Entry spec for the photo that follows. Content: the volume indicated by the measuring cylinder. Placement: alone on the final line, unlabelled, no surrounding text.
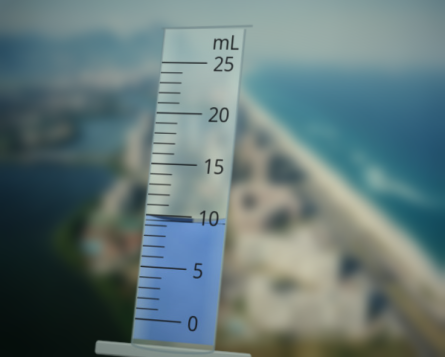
9.5 mL
